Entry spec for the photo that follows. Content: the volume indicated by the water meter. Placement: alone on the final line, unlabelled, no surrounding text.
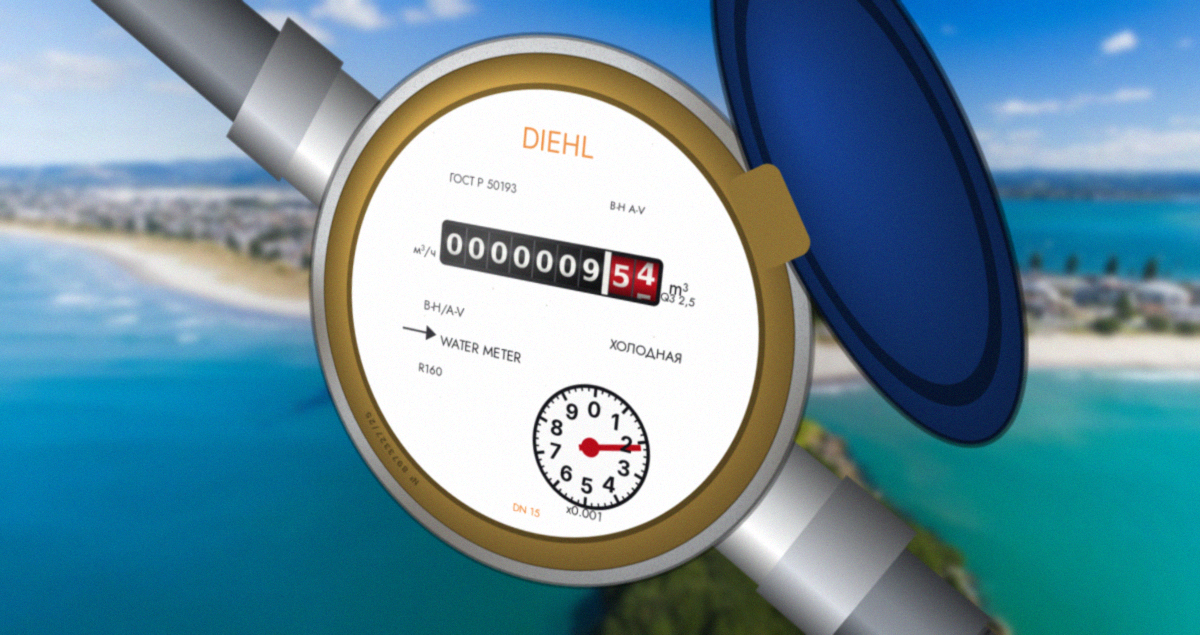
9.542 m³
